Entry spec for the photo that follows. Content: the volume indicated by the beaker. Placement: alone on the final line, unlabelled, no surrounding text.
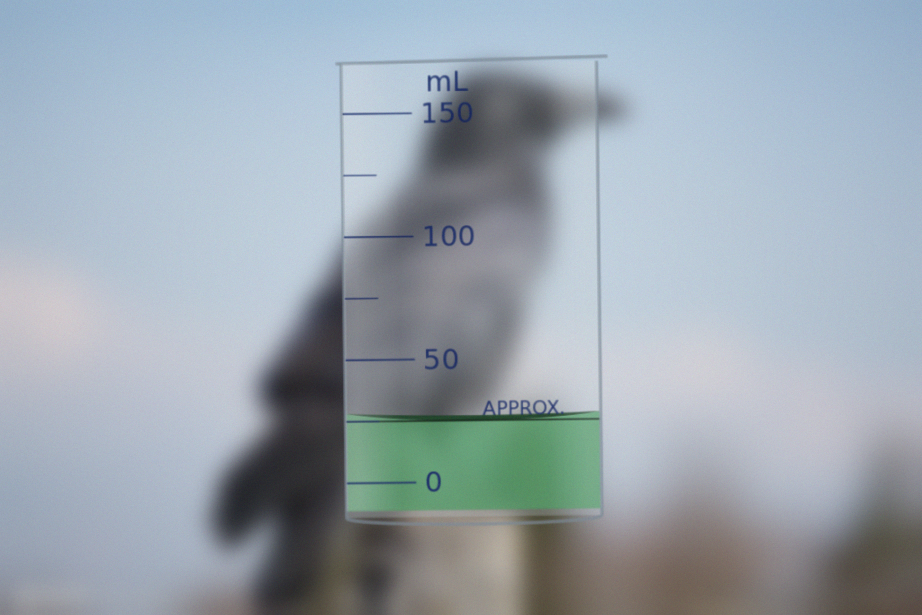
25 mL
